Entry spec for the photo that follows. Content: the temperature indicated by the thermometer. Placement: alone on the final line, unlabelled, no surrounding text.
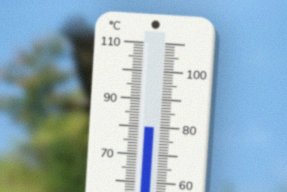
80 °C
